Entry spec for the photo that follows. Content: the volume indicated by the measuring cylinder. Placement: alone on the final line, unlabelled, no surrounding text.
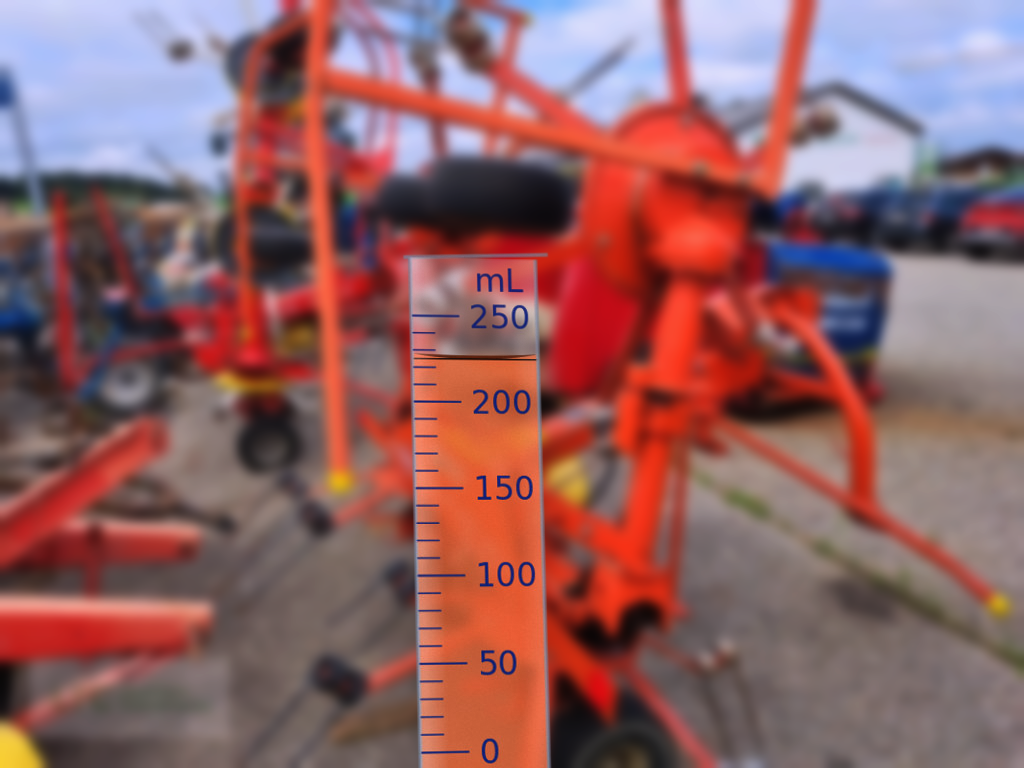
225 mL
